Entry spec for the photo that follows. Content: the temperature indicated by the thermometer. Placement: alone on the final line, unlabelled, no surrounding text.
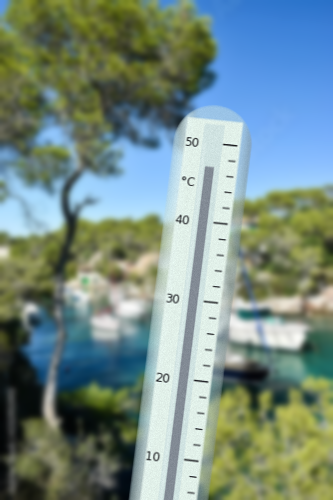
47 °C
